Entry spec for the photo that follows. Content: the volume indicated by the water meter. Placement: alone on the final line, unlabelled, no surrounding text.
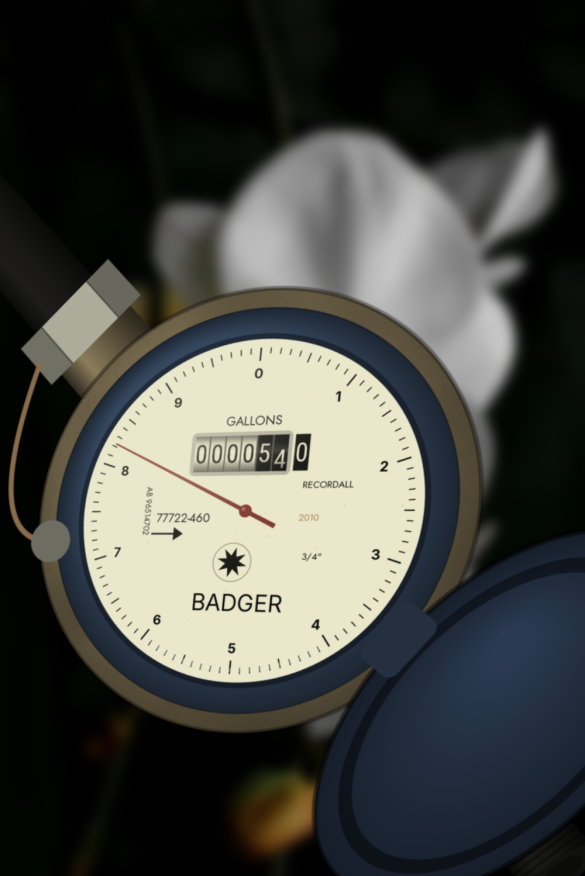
538.2 gal
